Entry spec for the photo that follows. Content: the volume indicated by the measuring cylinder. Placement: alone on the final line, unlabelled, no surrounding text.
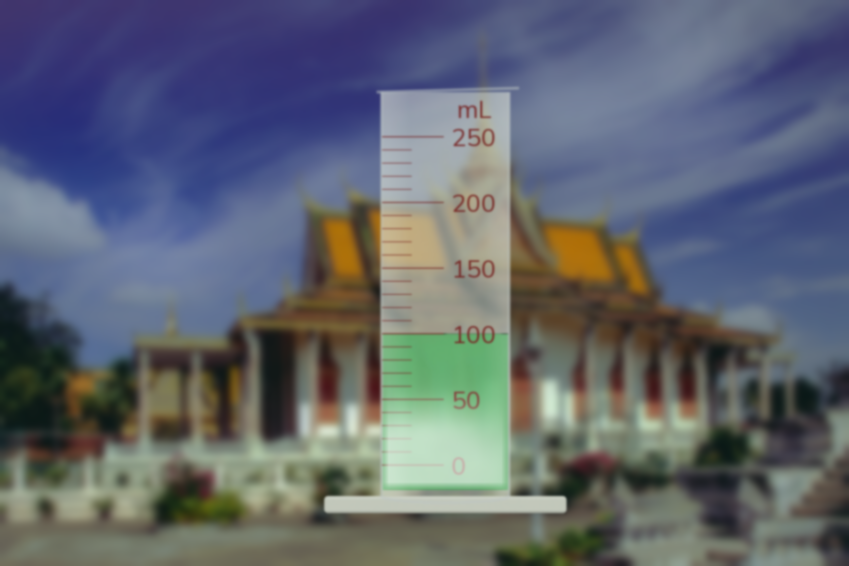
100 mL
